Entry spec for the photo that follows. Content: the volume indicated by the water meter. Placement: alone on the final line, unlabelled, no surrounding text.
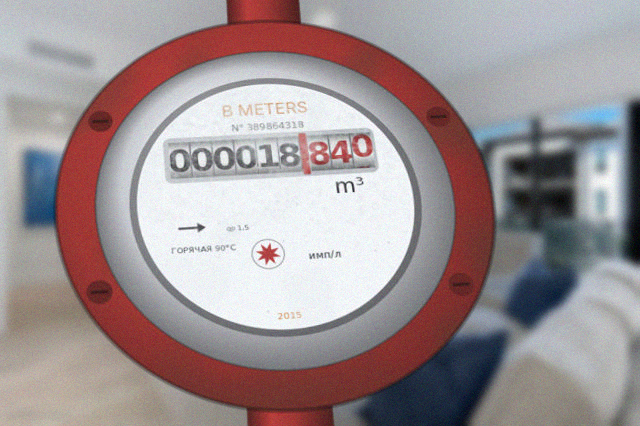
18.840 m³
